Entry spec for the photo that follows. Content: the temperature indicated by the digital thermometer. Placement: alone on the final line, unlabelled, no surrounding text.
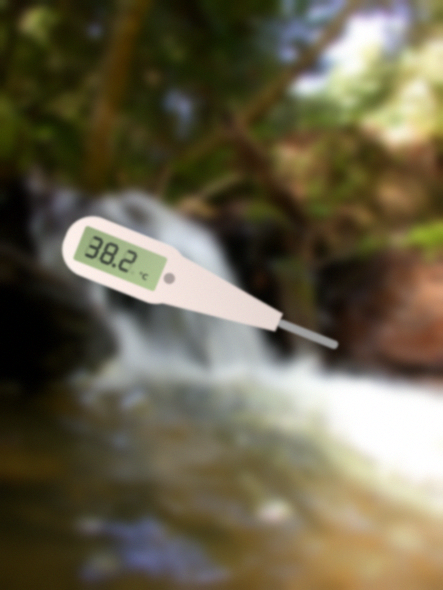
38.2 °C
